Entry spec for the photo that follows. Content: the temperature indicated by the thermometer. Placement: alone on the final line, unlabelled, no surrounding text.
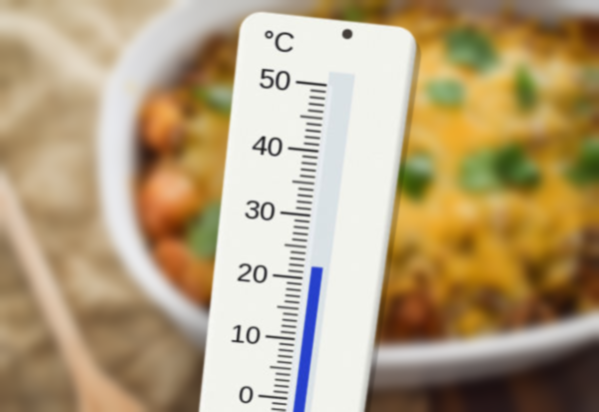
22 °C
